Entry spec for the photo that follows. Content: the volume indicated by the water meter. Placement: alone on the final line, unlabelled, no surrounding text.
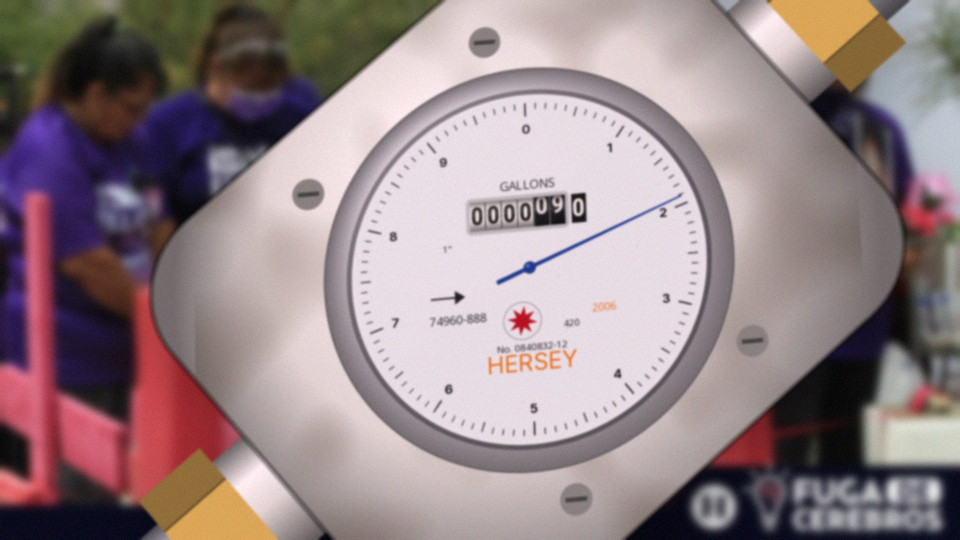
91.9 gal
